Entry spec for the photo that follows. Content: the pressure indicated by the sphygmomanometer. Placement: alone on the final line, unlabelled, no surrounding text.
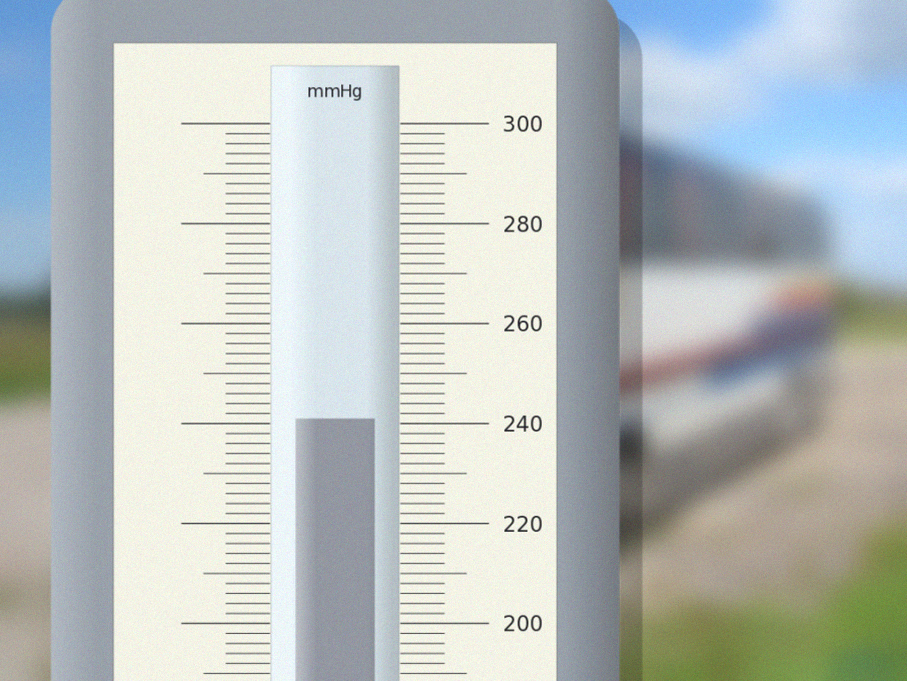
241 mmHg
